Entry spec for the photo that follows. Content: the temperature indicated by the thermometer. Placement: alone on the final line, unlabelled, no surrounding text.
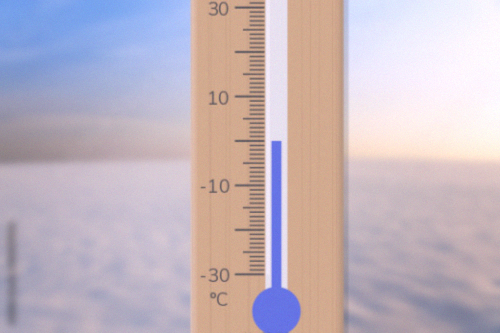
0 °C
